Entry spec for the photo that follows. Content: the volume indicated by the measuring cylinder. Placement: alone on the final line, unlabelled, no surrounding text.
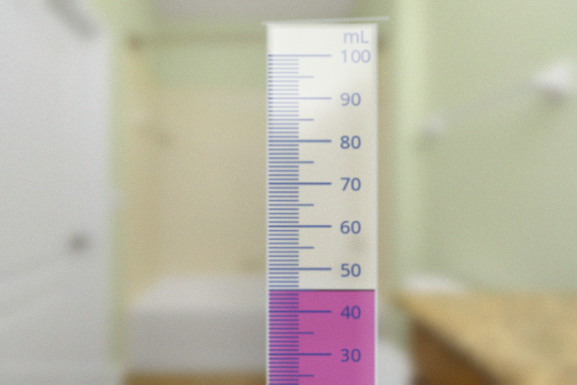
45 mL
